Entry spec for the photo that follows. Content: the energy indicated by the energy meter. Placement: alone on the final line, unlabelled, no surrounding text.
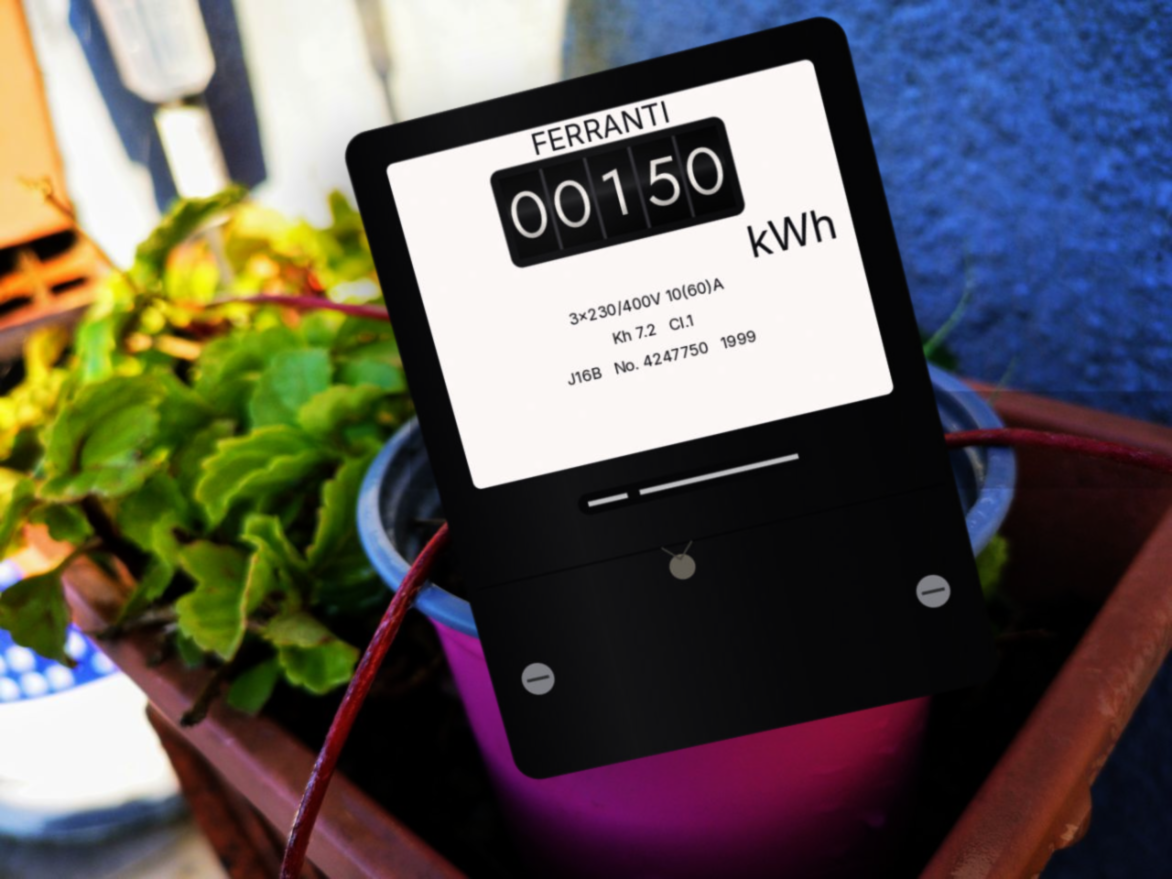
150 kWh
